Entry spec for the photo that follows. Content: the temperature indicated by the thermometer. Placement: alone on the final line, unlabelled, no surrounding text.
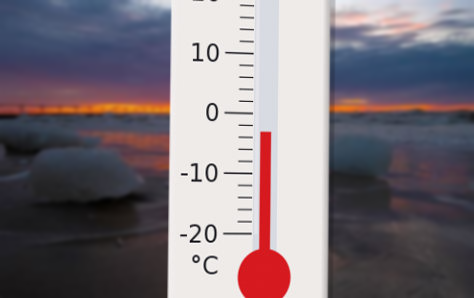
-3 °C
